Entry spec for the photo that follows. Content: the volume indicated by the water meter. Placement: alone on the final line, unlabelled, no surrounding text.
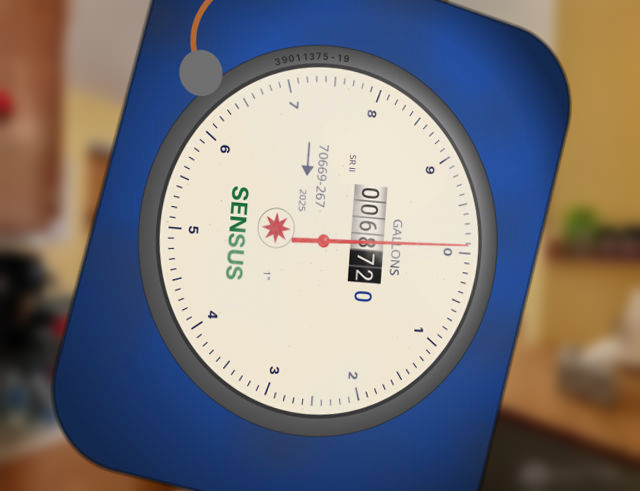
68719.9 gal
